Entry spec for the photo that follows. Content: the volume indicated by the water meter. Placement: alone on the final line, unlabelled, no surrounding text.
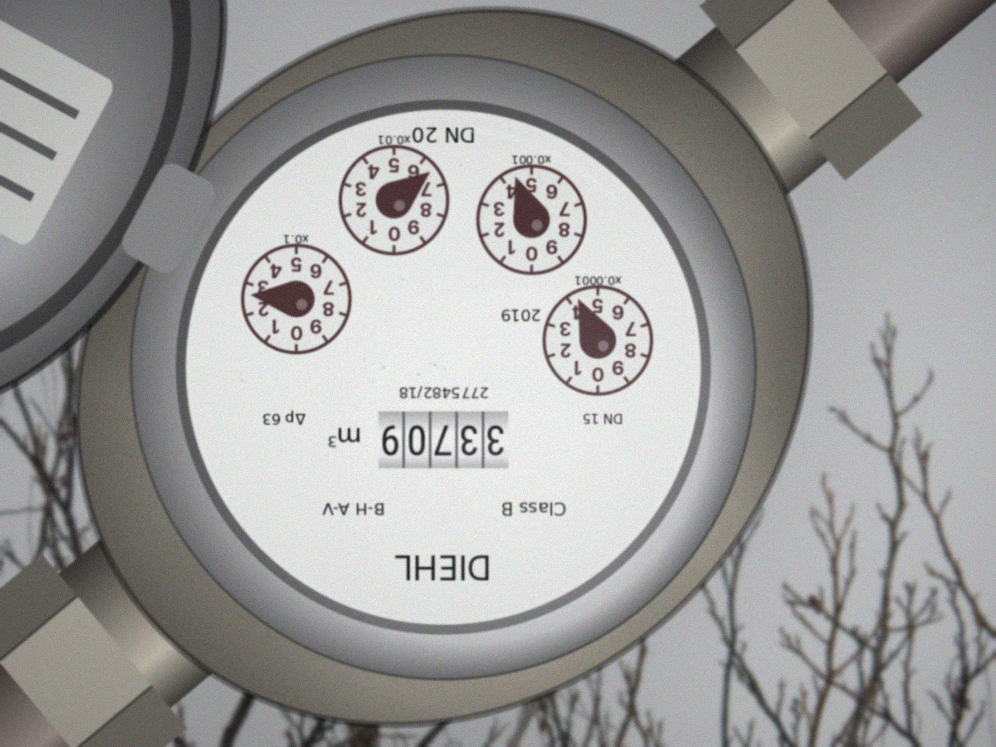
33709.2644 m³
